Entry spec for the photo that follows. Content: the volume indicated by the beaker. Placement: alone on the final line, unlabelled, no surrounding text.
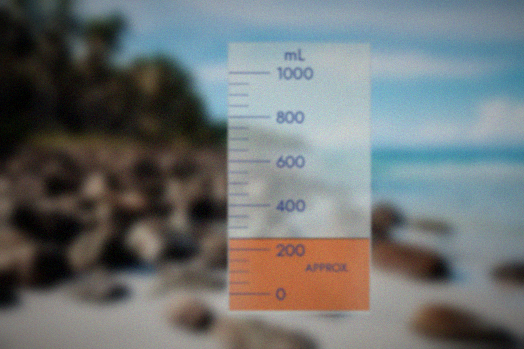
250 mL
